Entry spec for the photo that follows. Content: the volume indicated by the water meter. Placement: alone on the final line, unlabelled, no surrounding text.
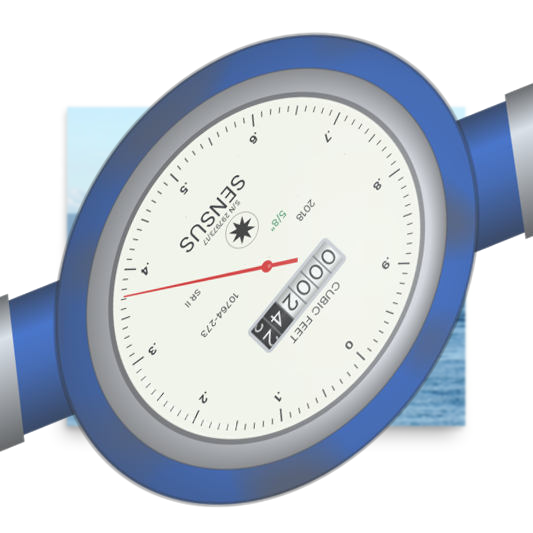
242.37 ft³
